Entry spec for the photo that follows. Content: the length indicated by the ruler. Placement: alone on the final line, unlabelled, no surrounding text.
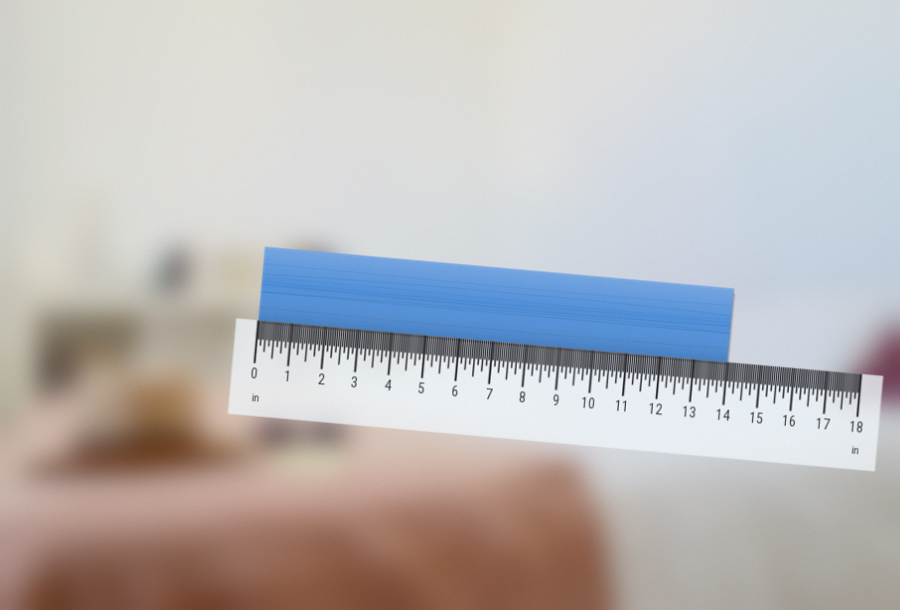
14 in
